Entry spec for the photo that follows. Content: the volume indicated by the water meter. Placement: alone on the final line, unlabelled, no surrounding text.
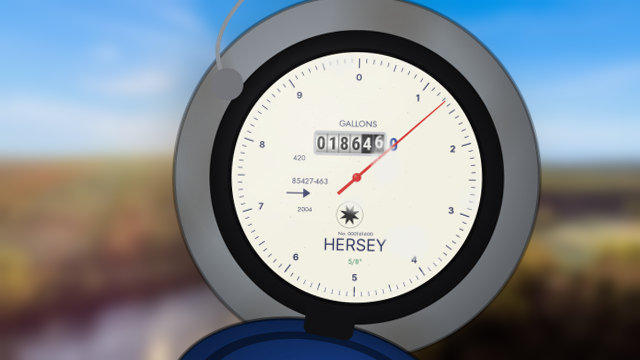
186461.3 gal
